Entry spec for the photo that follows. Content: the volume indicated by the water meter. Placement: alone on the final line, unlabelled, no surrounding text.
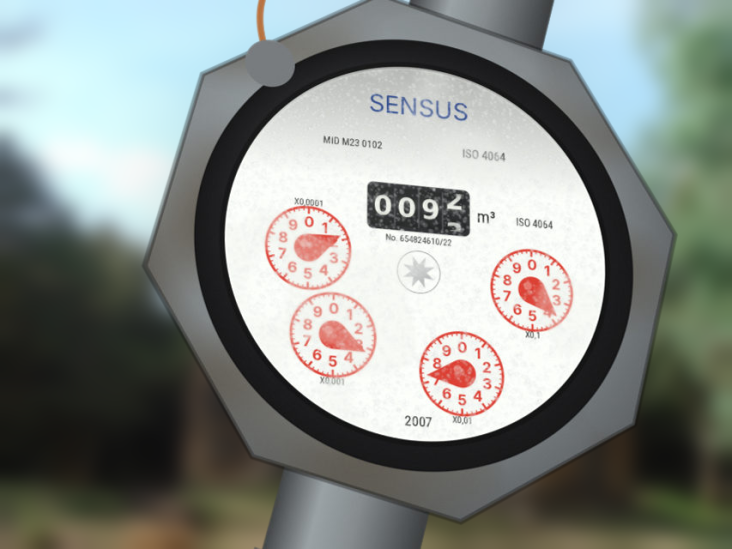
92.3731 m³
